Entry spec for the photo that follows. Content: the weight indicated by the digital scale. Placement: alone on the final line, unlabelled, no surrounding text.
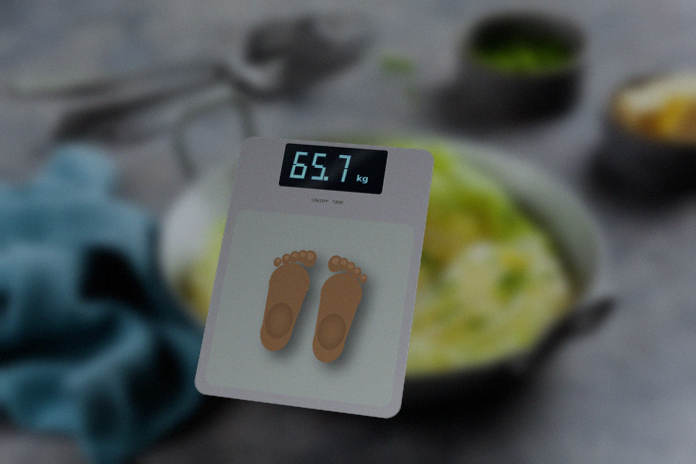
65.7 kg
